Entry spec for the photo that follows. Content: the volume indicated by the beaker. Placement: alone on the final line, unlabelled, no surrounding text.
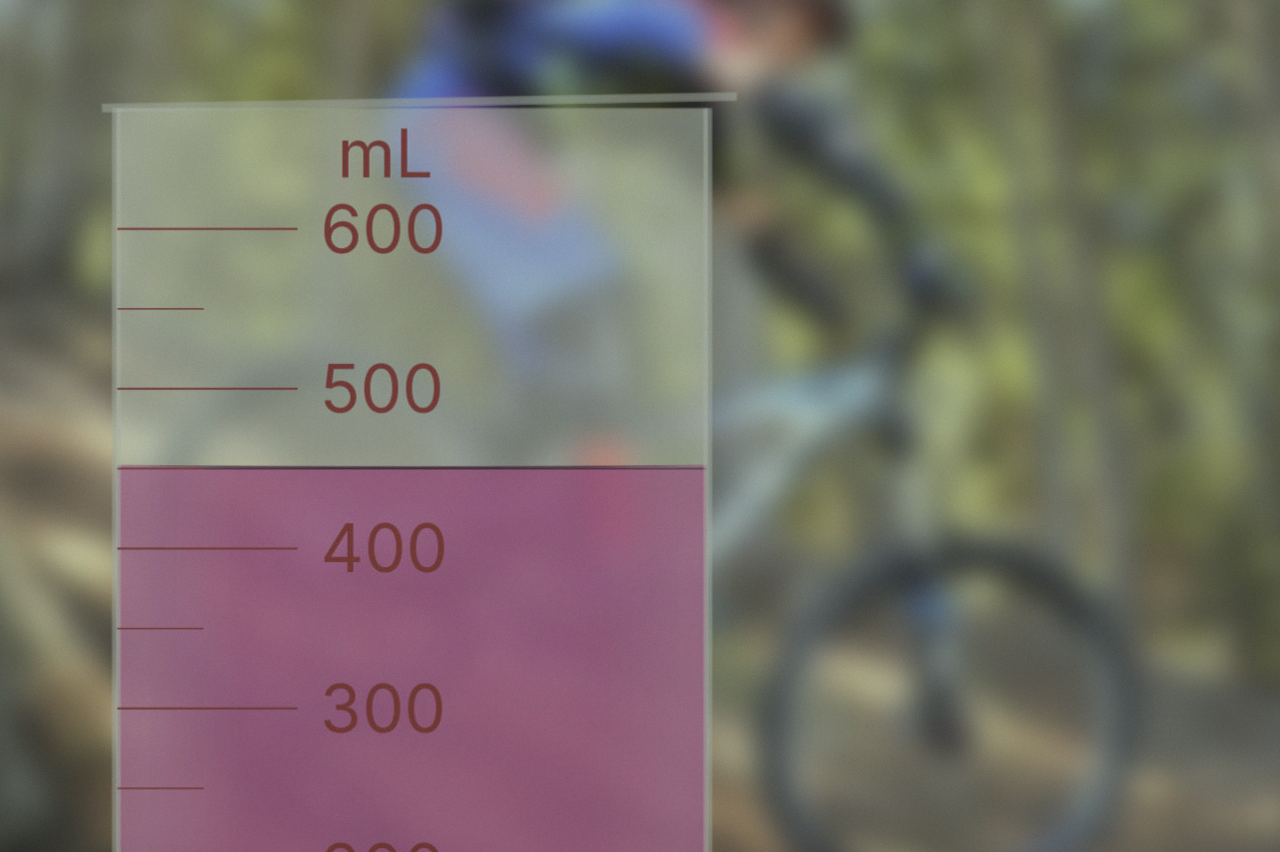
450 mL
